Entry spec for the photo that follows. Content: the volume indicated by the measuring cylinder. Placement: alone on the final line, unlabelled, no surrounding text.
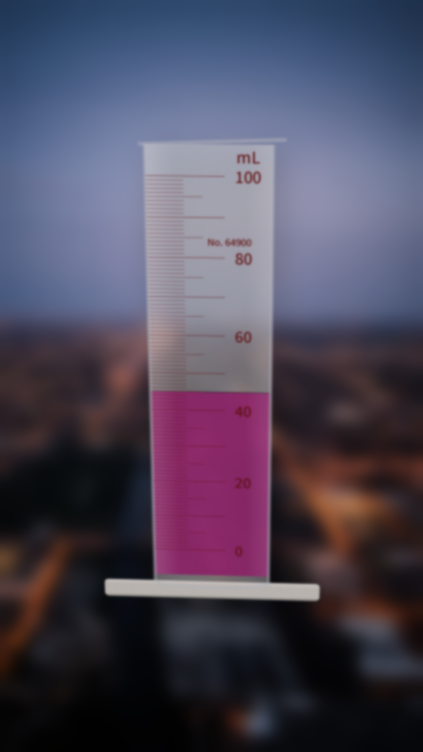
45 mL
